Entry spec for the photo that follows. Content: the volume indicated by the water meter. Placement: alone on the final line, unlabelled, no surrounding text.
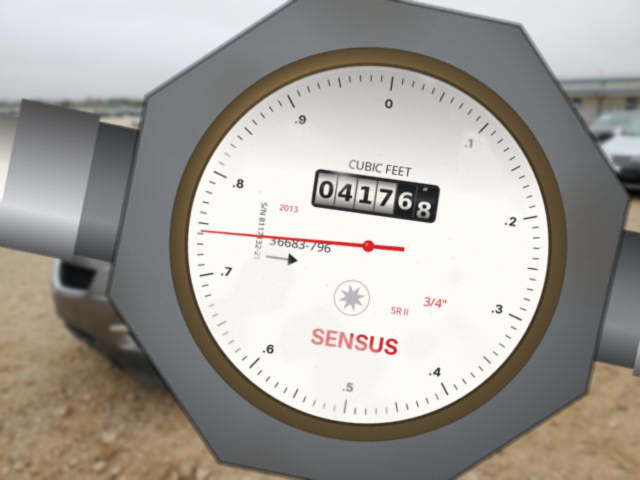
41767.74 ft³
